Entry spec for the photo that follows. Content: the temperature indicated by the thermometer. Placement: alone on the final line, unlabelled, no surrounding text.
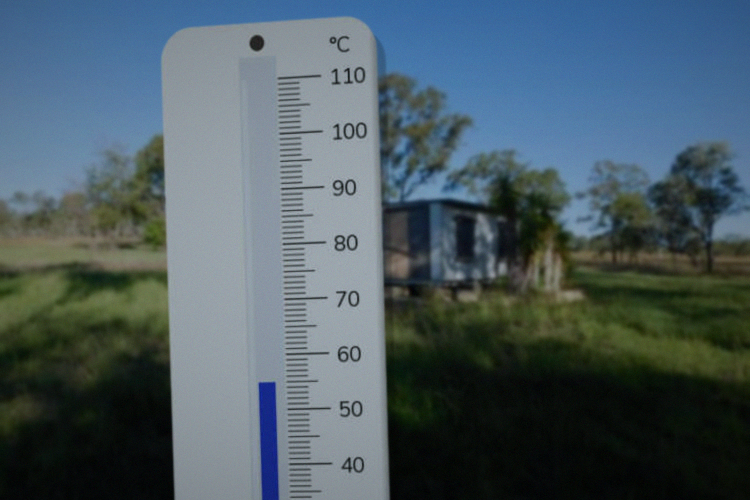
55 °C
